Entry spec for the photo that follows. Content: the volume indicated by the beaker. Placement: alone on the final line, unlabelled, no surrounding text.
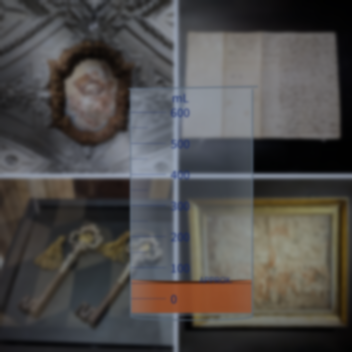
50 mL
